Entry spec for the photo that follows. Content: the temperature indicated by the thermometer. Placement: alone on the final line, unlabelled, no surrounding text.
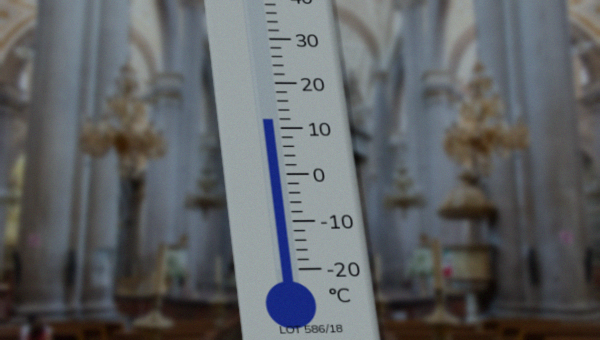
12 °C
